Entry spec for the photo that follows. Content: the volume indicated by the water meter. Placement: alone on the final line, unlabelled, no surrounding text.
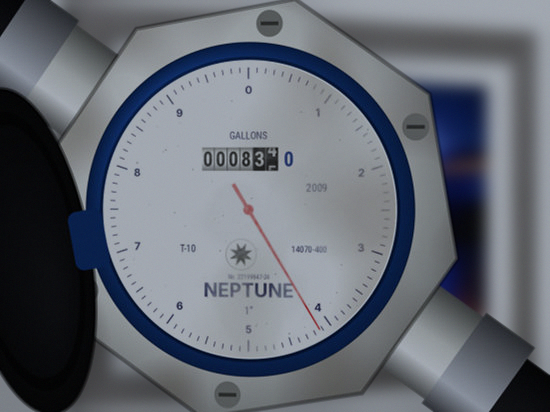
8344.1 gal
